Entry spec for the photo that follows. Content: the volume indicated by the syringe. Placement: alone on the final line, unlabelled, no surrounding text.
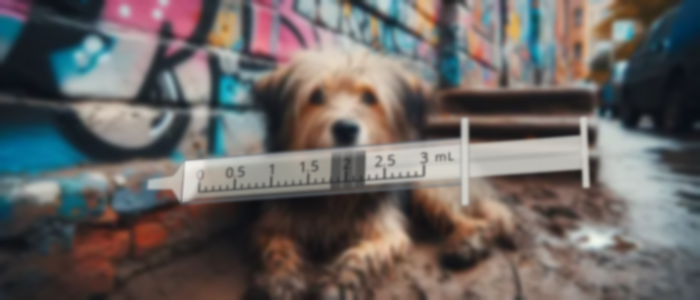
1.8 mL
